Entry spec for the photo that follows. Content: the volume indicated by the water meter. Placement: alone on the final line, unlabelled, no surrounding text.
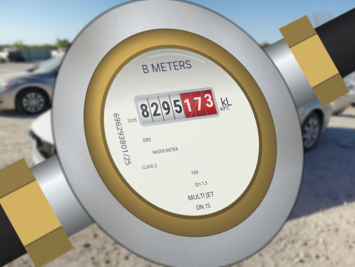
8295.173 kL
